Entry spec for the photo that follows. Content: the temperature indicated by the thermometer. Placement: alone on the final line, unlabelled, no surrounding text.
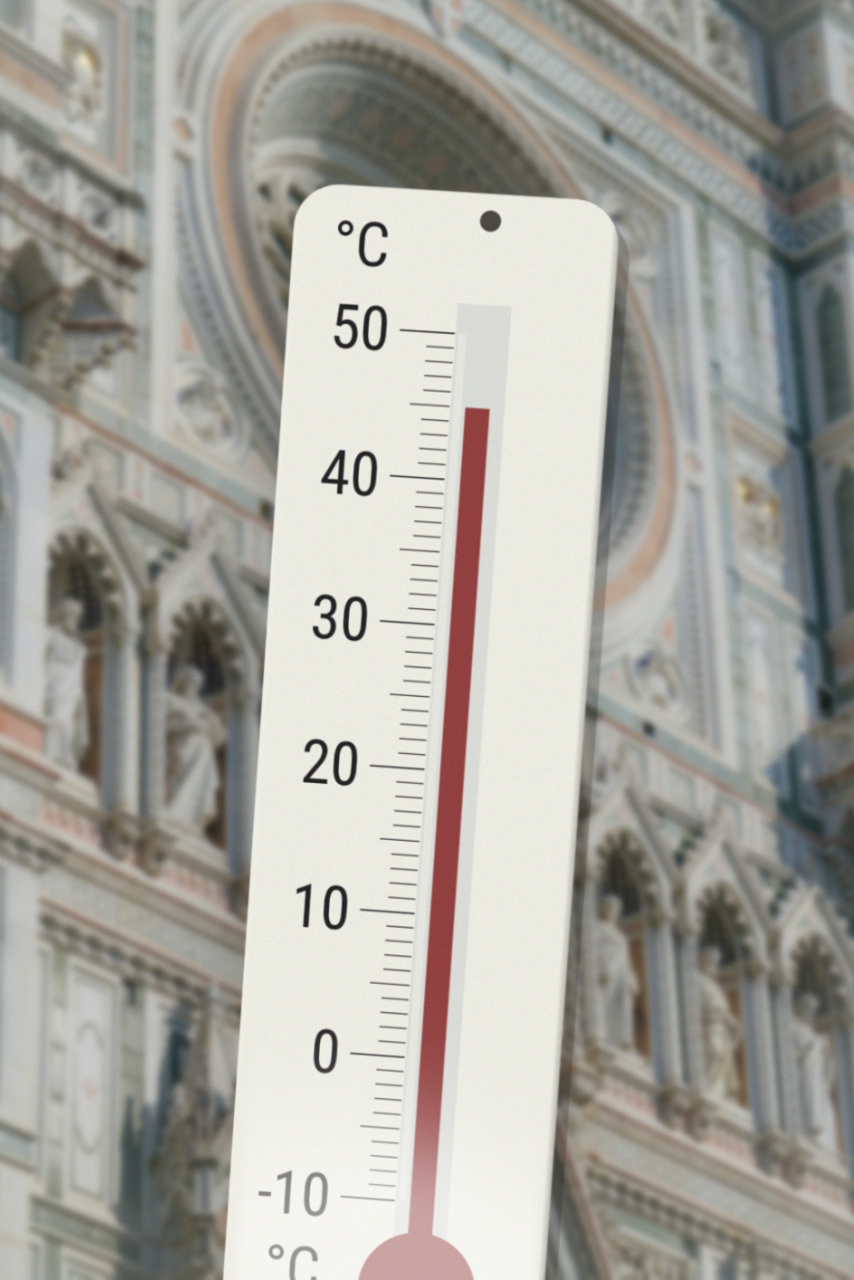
45 °C
